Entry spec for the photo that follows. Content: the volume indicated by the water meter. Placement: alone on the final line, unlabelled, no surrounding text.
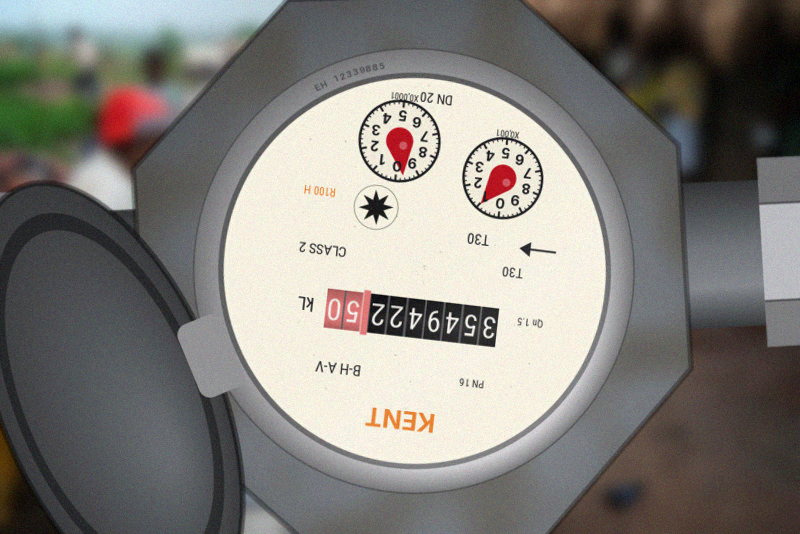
3549422.5009 kL
